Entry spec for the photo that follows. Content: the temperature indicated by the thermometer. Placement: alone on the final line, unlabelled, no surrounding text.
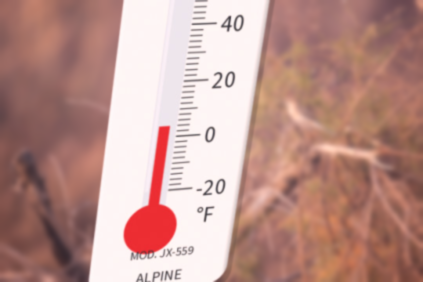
4 °F
